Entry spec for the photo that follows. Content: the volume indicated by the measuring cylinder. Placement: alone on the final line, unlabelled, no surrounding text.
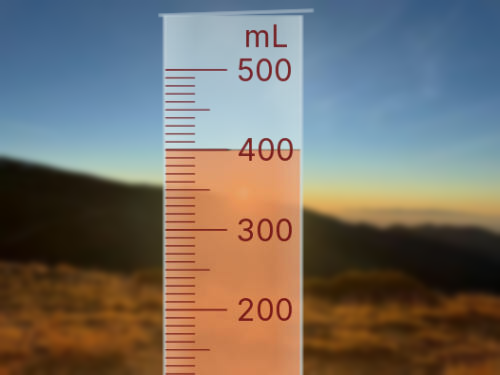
400 mL
